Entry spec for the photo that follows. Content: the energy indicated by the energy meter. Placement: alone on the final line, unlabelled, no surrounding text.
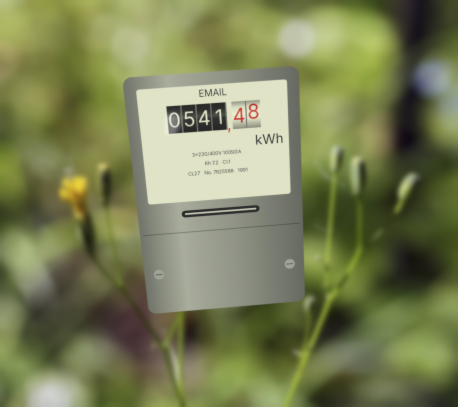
541.48 kWh
